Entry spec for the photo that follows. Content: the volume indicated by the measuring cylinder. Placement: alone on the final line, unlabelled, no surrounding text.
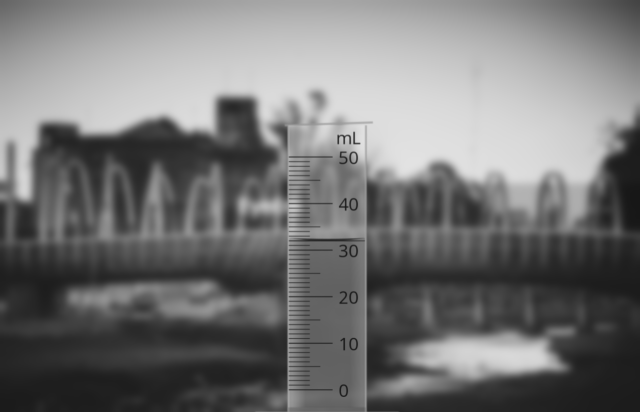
32 mL
